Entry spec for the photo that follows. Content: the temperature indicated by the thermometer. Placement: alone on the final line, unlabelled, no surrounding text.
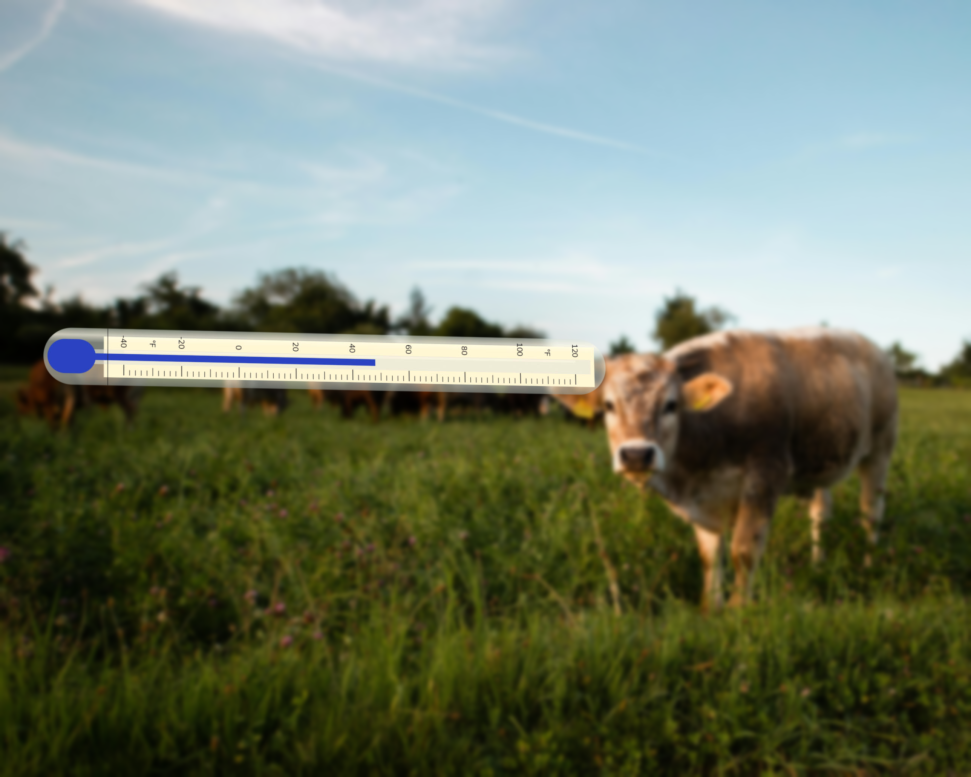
48 °F
